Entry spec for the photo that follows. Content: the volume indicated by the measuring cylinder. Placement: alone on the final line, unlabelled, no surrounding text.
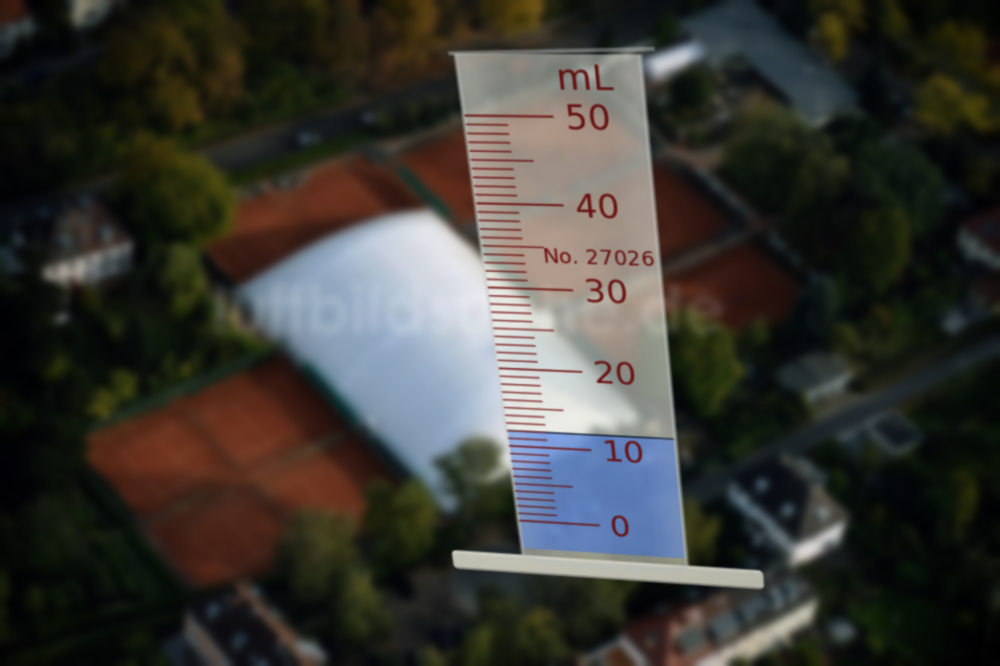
12 mL
